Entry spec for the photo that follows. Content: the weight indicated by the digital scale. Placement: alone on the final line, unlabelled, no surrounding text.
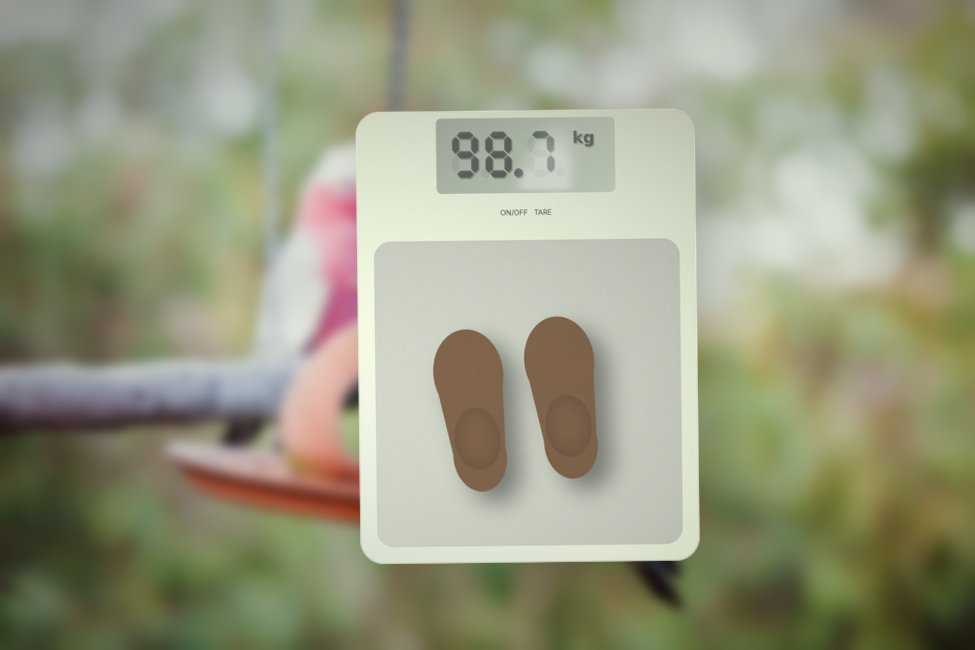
98.7 kg
